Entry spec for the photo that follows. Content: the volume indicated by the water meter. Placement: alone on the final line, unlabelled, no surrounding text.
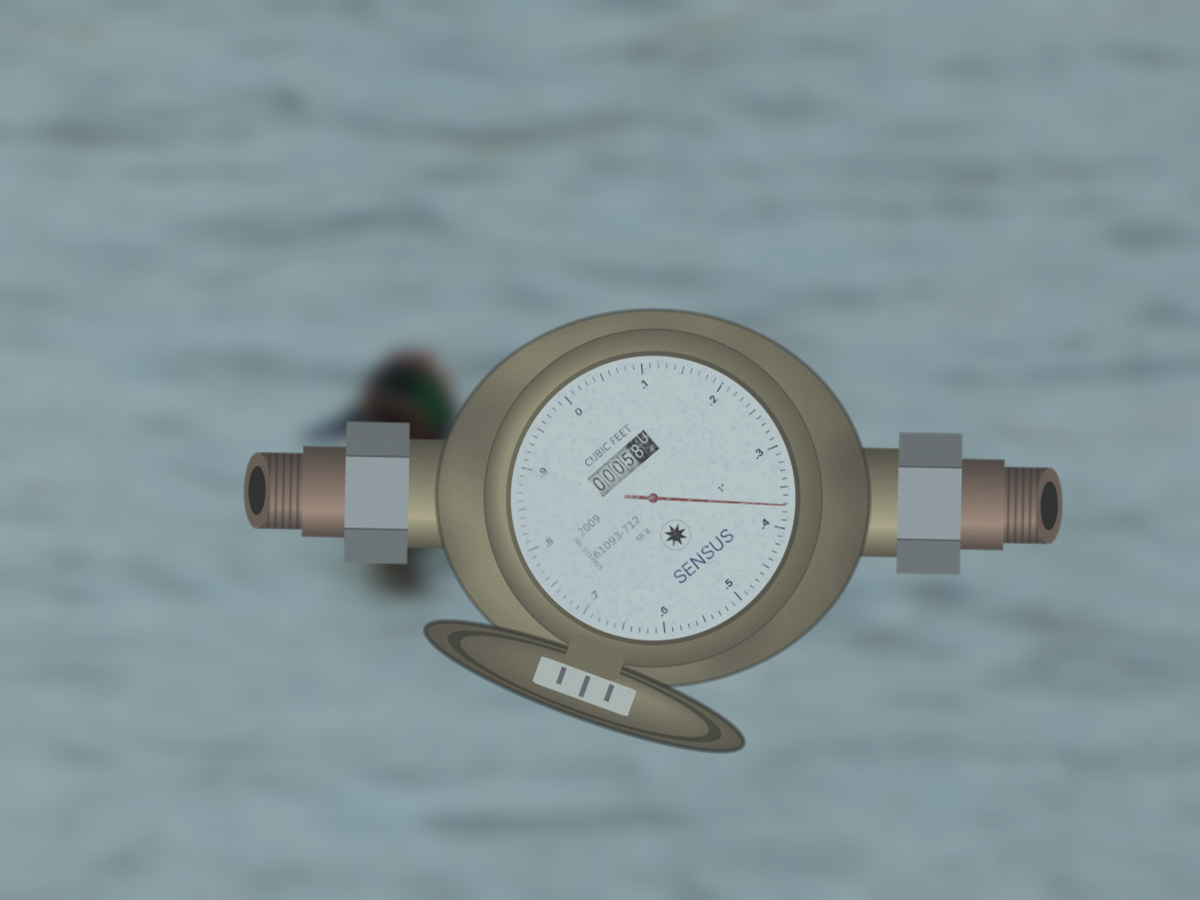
580.37 ft³
